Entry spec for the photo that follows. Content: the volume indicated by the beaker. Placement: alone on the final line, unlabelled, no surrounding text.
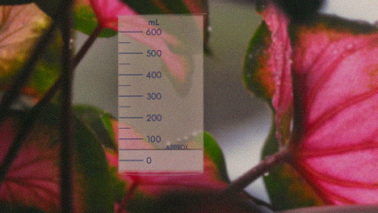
50 mL
